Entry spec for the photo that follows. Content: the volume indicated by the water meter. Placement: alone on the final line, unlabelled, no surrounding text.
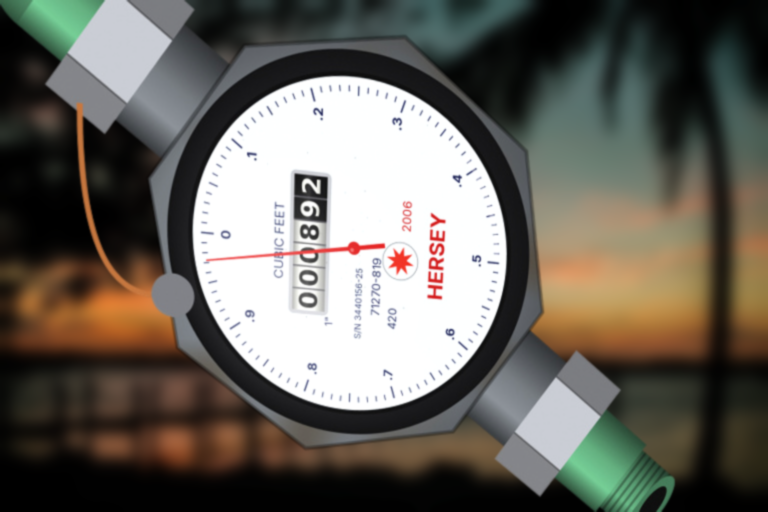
891.97 ft³
